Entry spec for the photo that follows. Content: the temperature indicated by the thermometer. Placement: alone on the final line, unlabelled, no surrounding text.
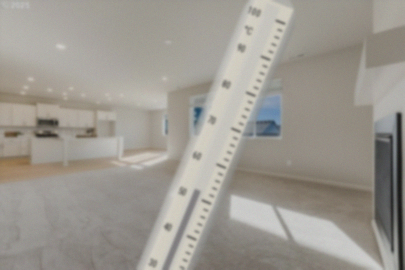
52 °C
